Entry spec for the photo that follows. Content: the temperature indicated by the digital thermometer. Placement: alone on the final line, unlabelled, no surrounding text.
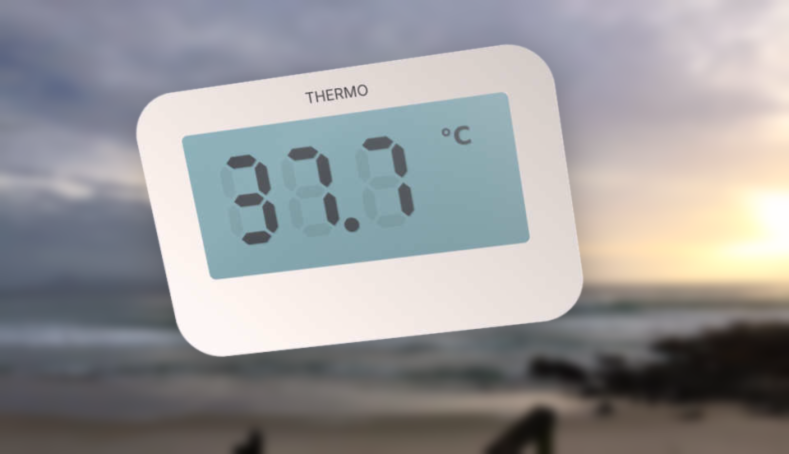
37.7 °C
